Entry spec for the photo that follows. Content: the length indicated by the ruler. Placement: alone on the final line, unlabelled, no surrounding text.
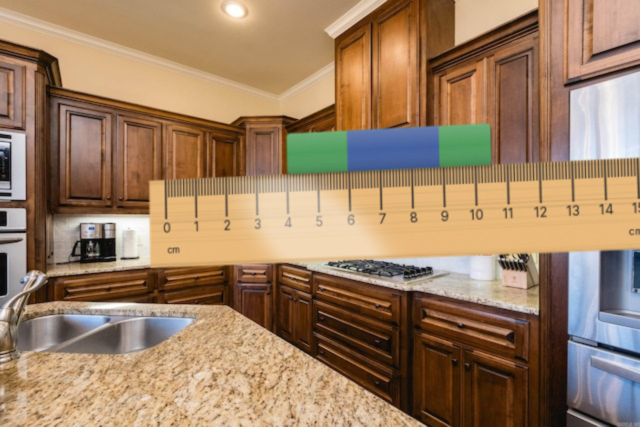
6.5 cm
